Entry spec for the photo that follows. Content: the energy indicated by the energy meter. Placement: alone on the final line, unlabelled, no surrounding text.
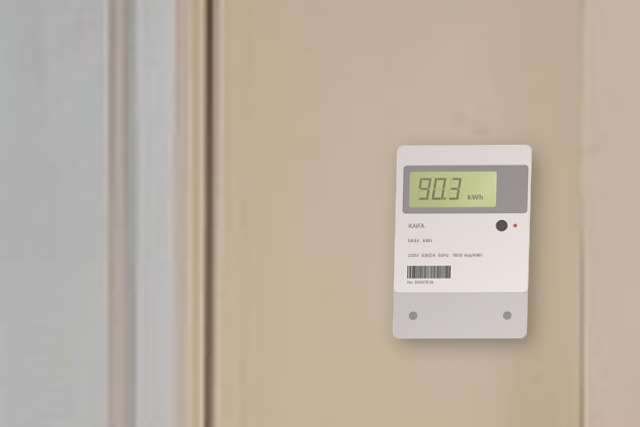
90.3 kWh
